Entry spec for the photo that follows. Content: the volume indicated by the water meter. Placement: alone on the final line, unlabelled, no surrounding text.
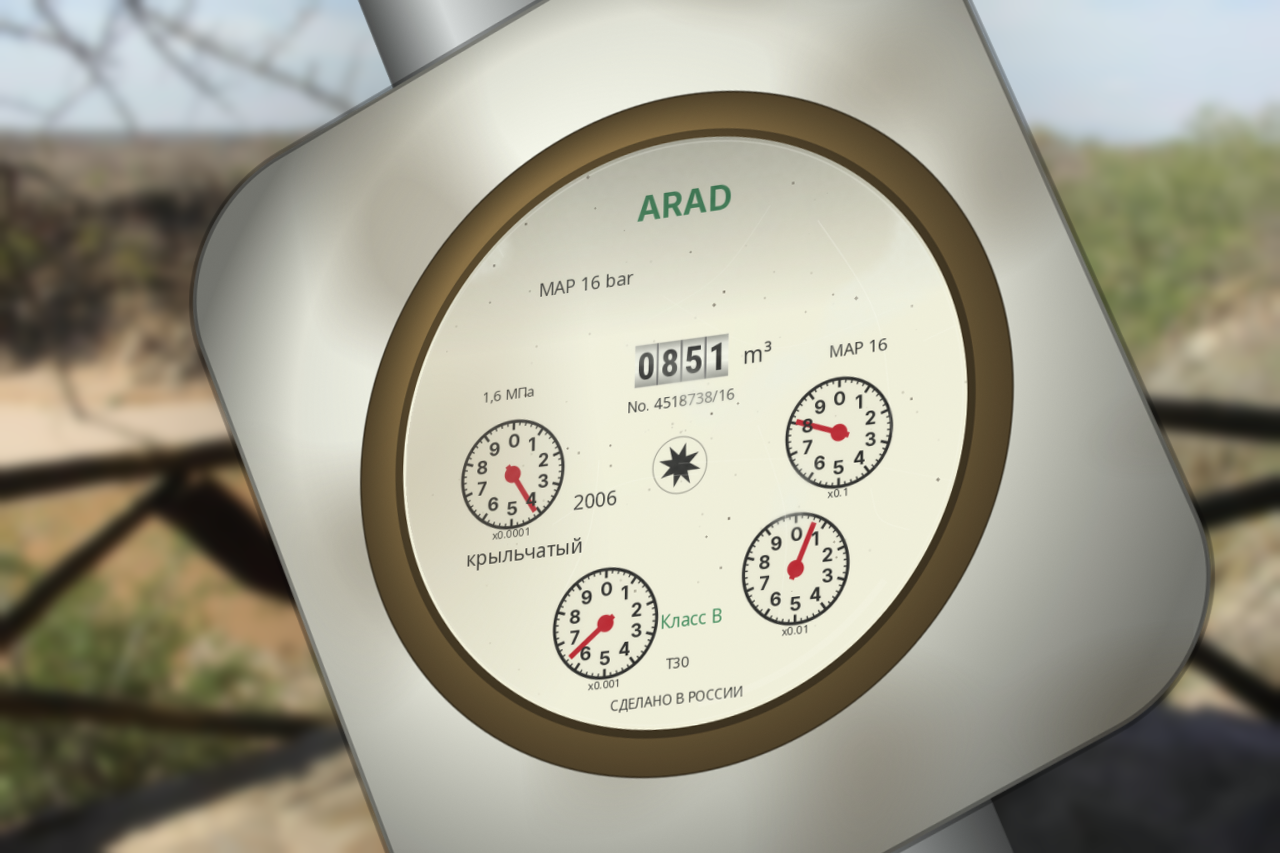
851.8064 m³
